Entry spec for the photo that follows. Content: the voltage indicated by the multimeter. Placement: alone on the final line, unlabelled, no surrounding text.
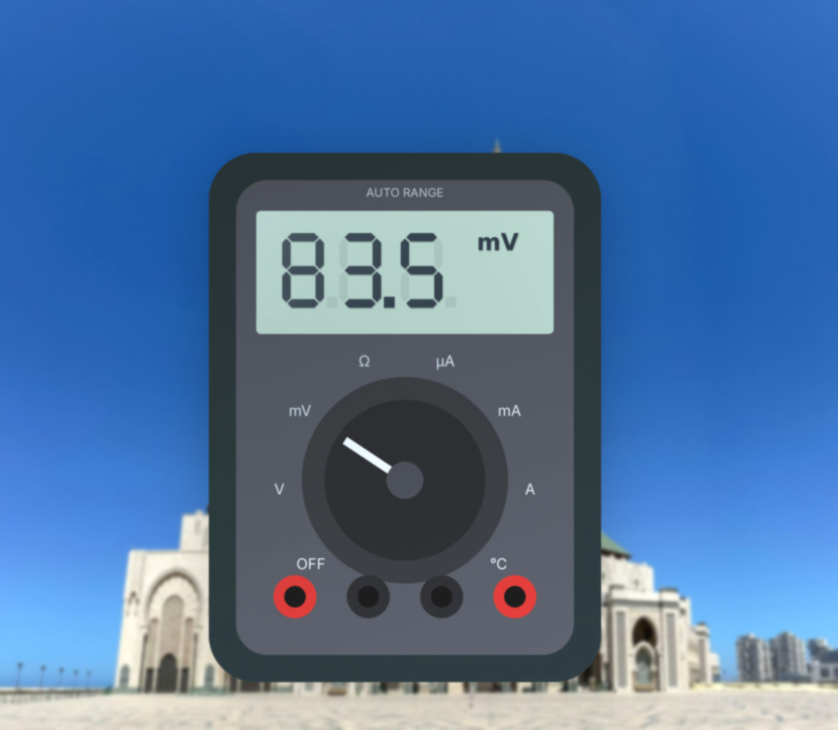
83.5 mV
